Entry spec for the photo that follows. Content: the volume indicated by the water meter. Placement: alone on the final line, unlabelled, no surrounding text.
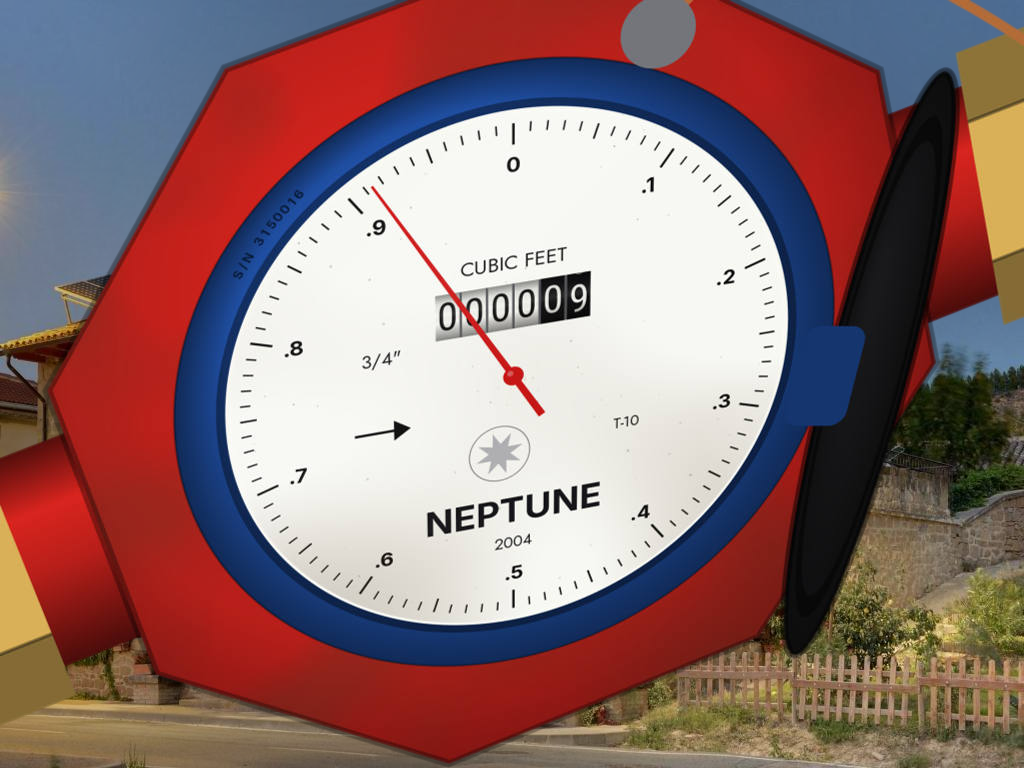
8.91 ft³
